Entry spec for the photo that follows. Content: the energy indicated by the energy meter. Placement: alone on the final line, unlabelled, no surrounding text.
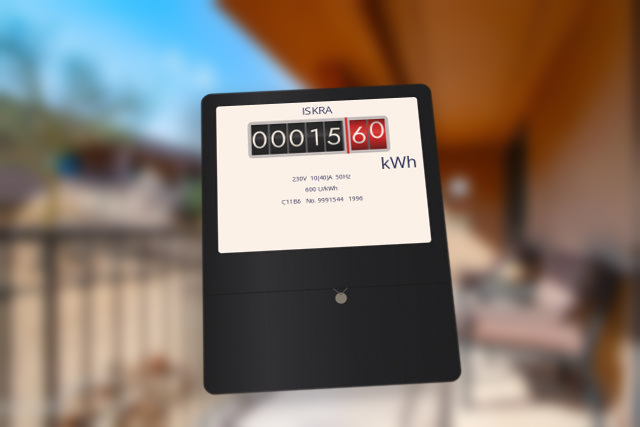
15.60 kWh
